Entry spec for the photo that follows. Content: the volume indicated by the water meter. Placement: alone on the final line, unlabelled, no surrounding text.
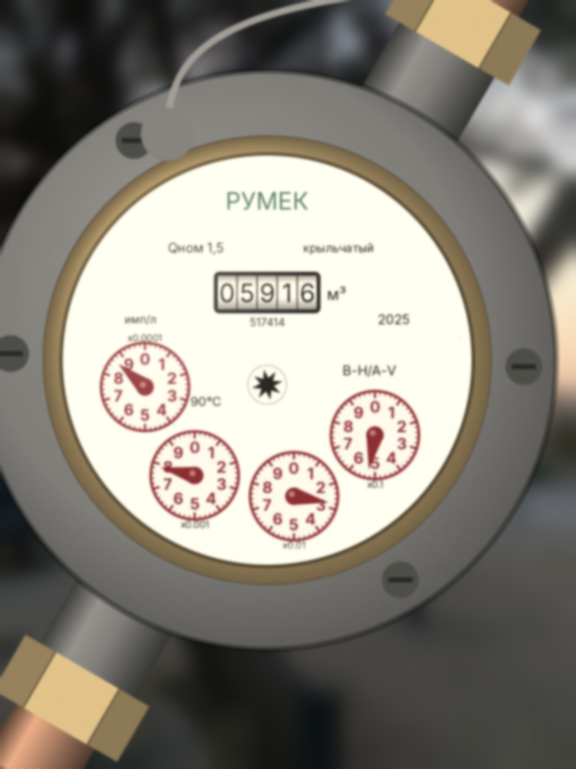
5916.5278 m³
